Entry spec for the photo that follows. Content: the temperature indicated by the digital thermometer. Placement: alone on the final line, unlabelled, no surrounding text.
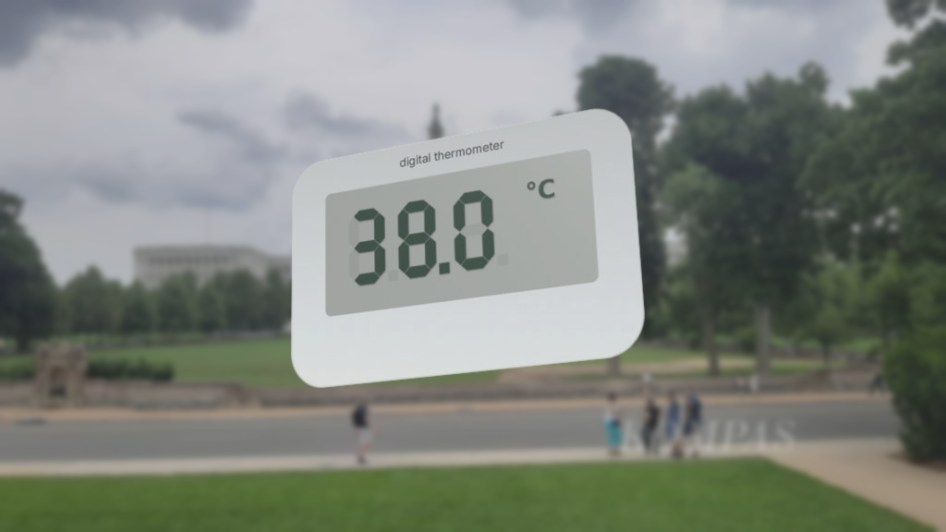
38.0 °C
